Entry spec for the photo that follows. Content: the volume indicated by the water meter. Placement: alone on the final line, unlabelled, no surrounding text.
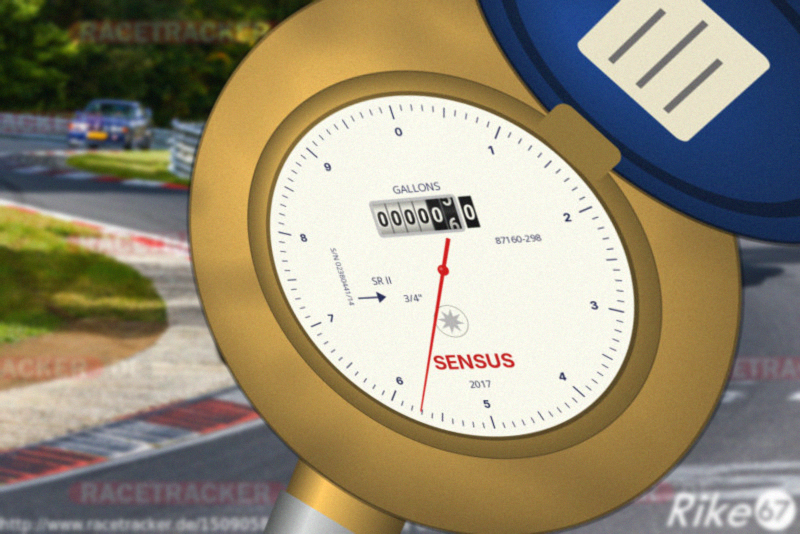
55.7 gal
